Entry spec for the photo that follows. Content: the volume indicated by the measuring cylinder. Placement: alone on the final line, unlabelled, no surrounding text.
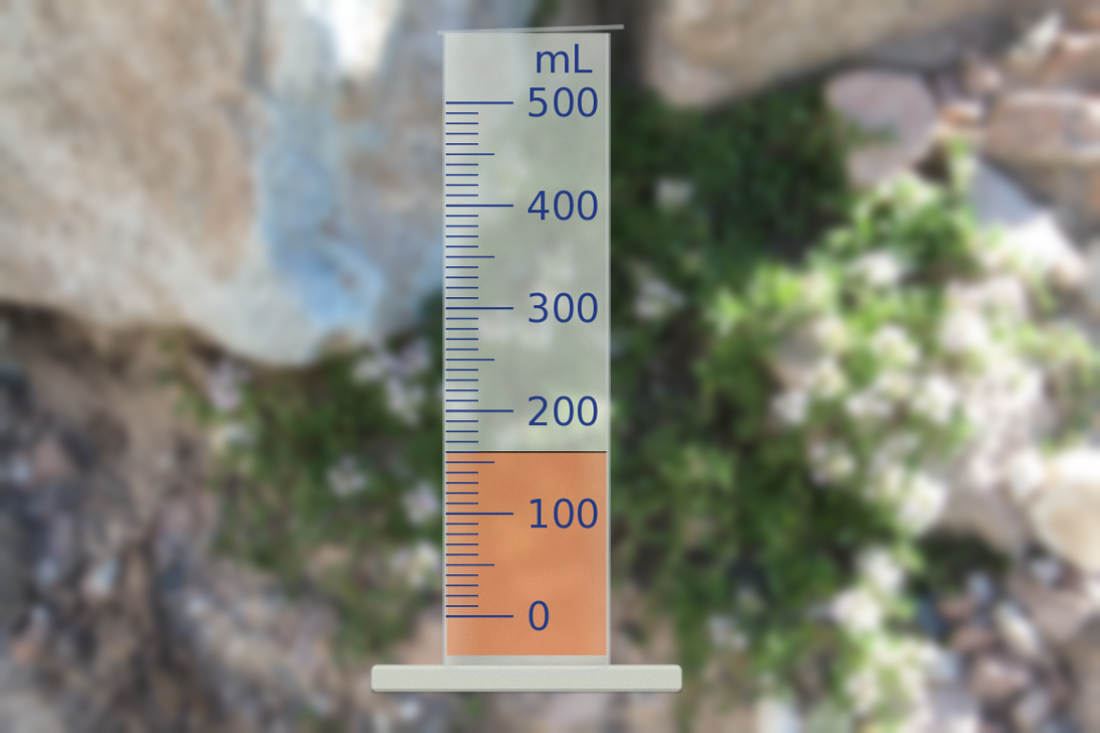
160 mL
